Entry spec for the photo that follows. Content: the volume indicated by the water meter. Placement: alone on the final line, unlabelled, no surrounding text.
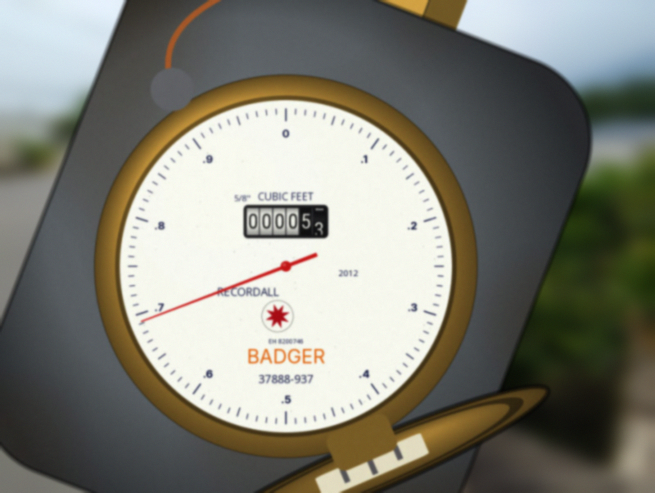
52.69 ft³
